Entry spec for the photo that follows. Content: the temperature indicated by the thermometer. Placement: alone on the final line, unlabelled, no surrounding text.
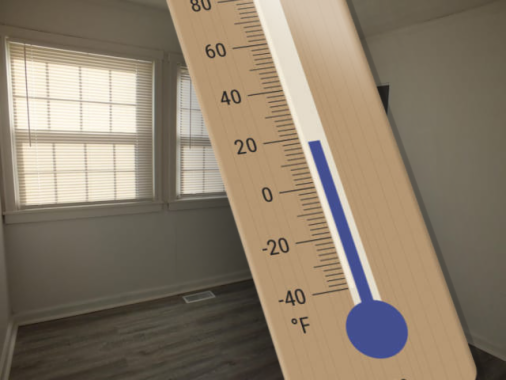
18 °F
